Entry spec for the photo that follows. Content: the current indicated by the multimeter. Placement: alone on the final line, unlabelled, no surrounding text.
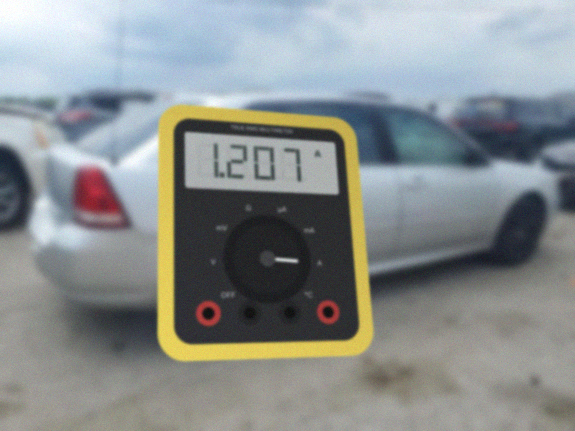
1.207 A
